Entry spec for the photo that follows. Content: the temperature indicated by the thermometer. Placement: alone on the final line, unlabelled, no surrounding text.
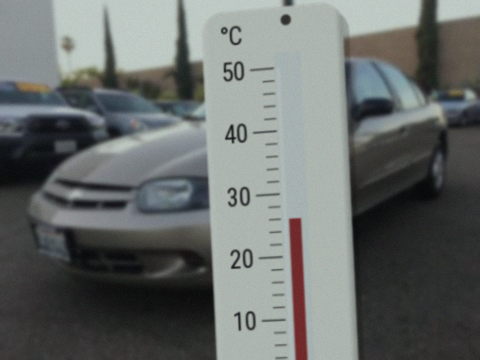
26 °C
